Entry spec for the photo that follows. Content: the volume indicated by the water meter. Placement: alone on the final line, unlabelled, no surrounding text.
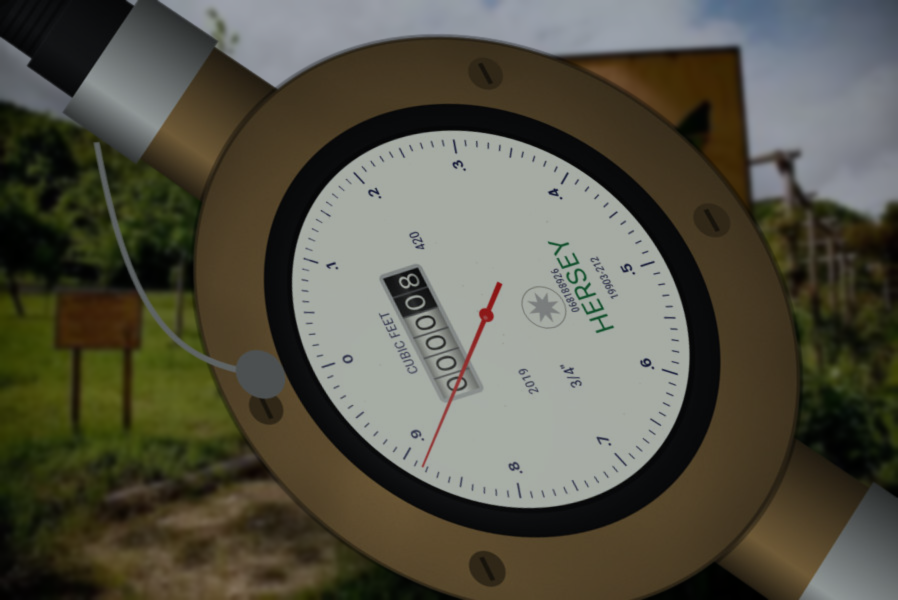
7.88 ft³
